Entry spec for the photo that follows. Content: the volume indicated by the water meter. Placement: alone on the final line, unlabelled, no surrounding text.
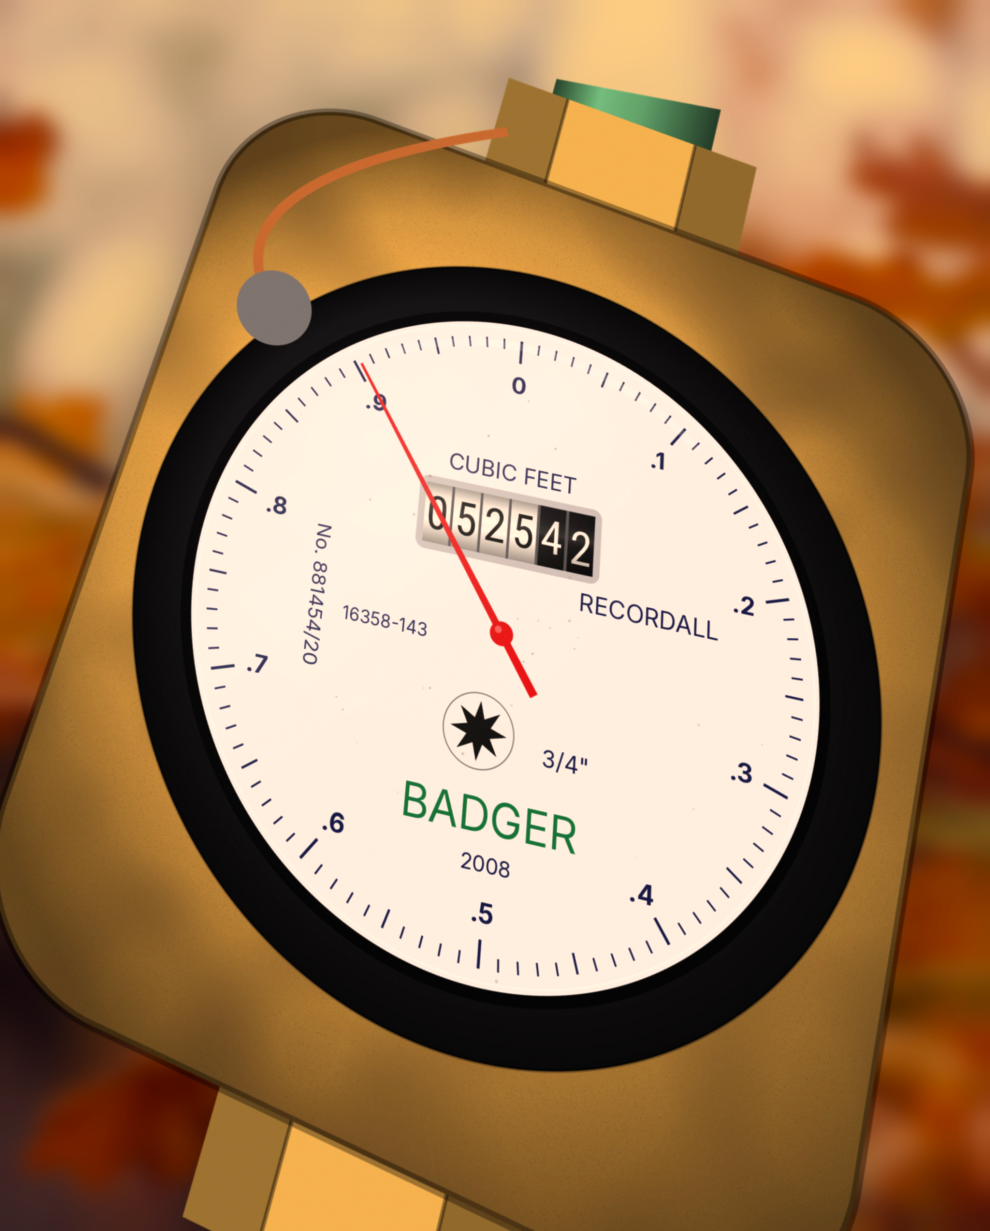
52541.90 ft³
